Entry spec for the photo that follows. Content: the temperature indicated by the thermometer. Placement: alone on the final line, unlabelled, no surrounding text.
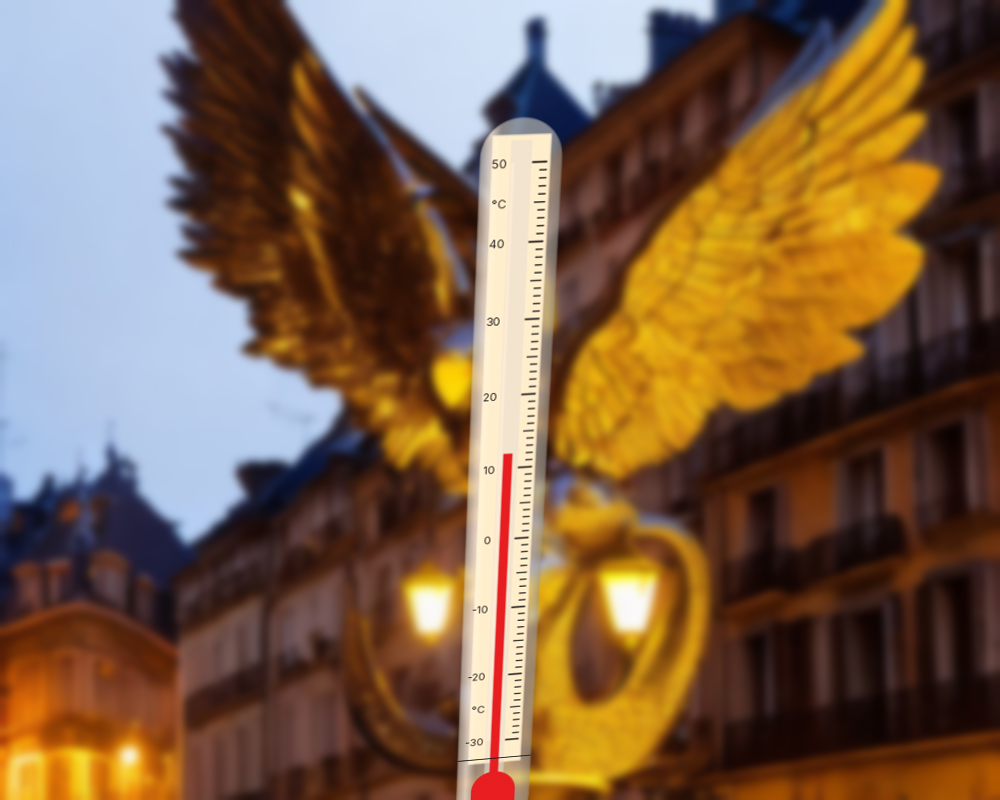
12 °C
